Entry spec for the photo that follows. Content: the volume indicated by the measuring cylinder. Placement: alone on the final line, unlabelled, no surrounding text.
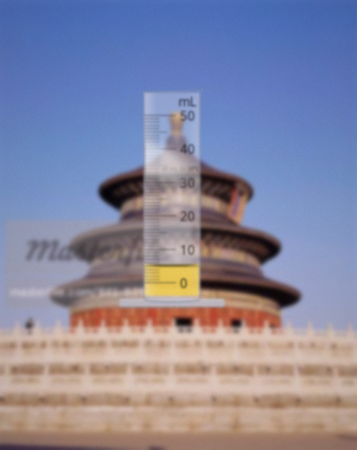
5 mL
